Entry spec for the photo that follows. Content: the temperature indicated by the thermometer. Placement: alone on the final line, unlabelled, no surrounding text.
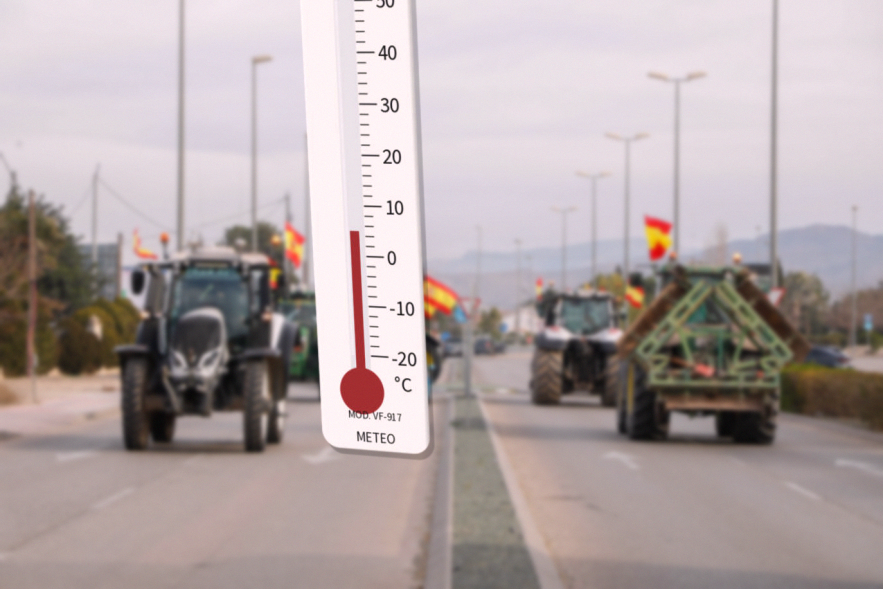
5 °C
